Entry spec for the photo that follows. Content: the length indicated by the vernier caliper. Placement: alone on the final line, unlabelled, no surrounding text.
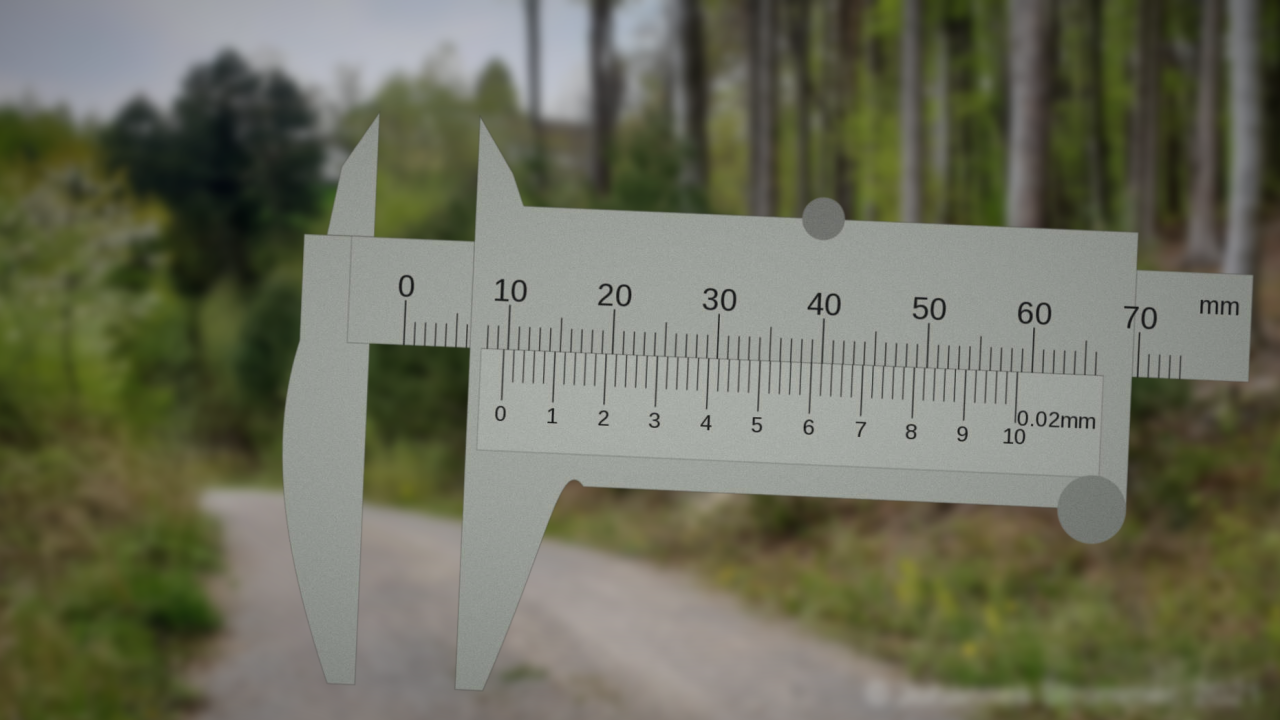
9.6 mm
